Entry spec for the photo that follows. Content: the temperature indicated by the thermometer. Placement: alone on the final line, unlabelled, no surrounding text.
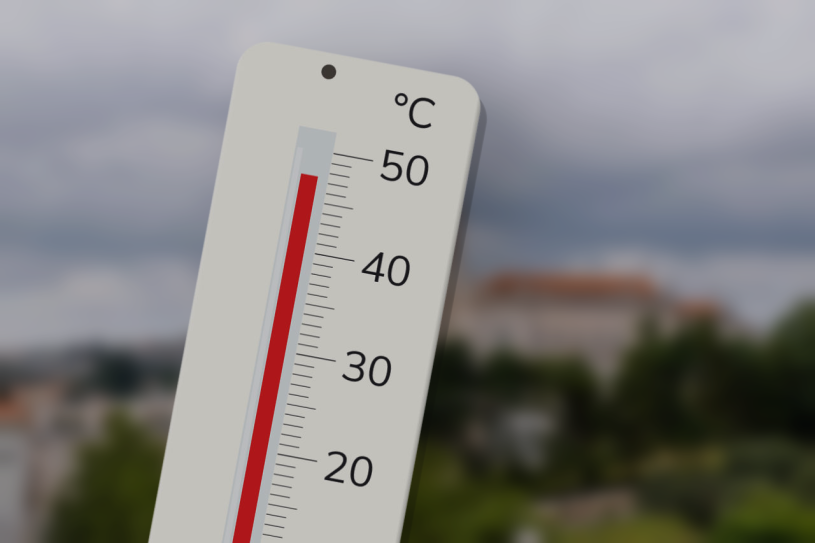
47.5 °C
